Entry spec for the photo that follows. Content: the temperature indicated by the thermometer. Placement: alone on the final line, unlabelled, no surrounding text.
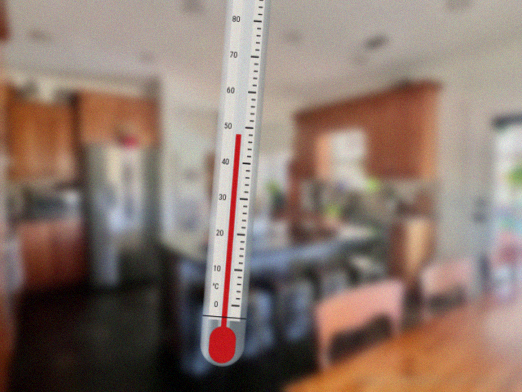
48 °C
